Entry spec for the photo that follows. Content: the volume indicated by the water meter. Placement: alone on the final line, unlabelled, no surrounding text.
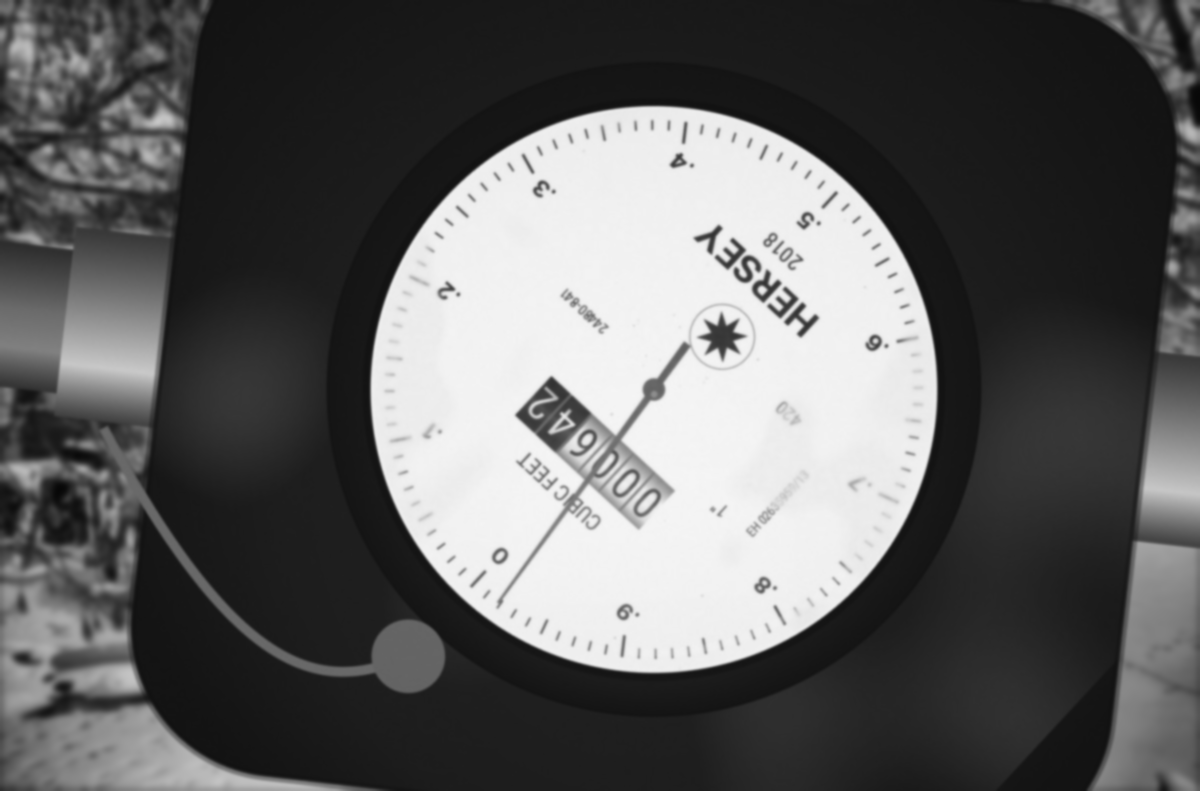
641.98 ft³
